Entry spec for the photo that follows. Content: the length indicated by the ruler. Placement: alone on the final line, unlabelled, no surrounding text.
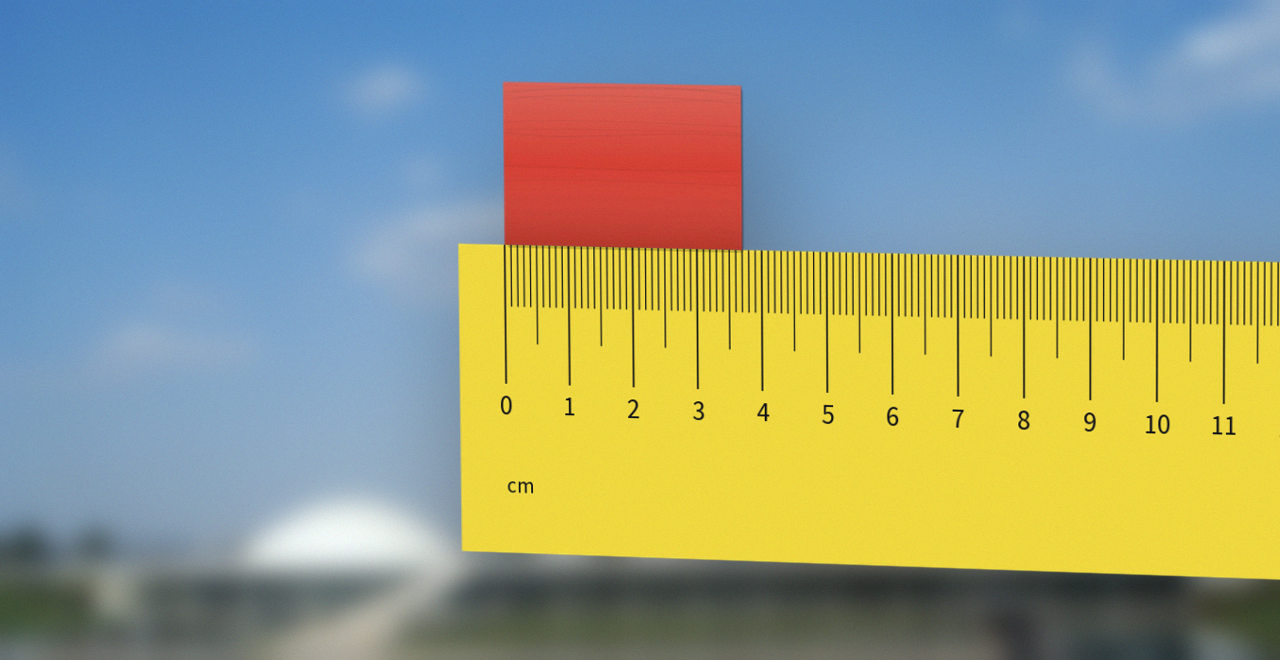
3.7 cm
